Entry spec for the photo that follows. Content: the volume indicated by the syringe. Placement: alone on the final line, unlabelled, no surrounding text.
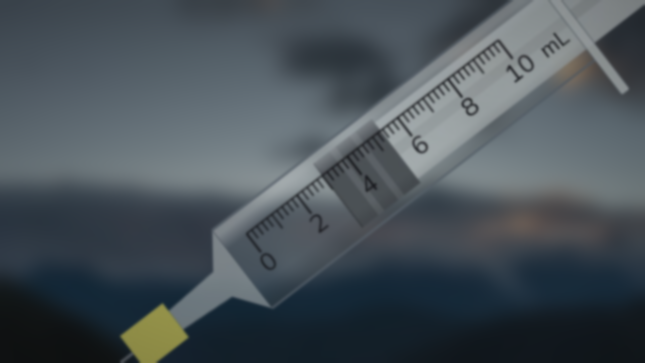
3 mL
